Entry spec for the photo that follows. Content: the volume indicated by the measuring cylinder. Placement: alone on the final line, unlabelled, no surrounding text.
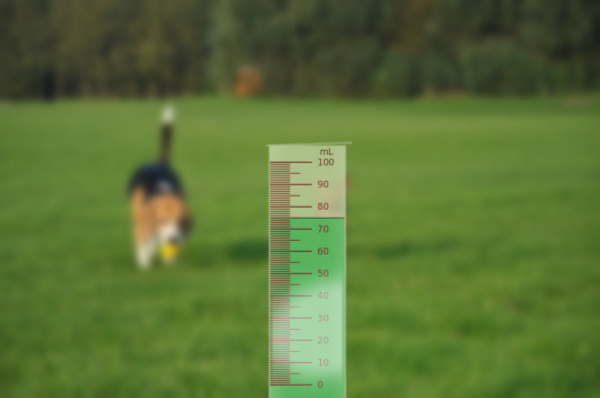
75 mL
